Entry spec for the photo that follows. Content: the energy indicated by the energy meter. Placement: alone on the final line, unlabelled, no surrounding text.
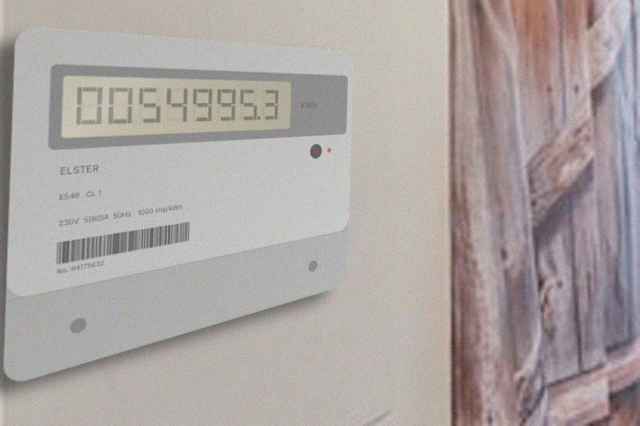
54995.3 kWh
